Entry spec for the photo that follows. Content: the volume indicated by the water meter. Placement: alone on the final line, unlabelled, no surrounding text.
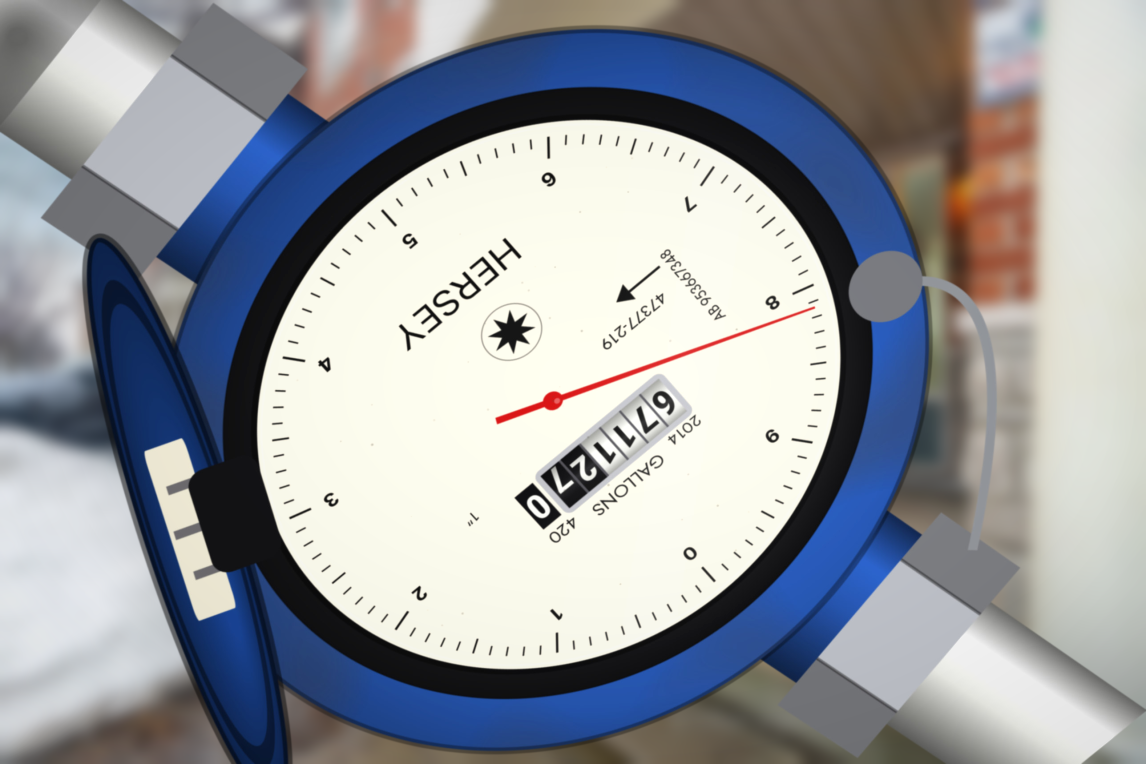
6711268.1 gal
